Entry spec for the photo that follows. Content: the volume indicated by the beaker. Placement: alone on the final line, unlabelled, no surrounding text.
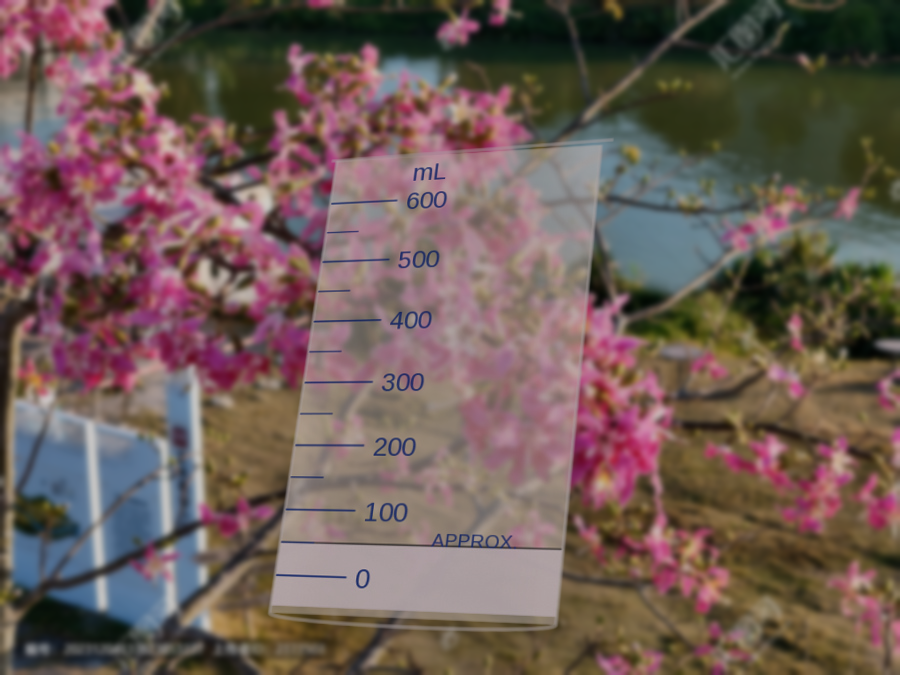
50 mL
